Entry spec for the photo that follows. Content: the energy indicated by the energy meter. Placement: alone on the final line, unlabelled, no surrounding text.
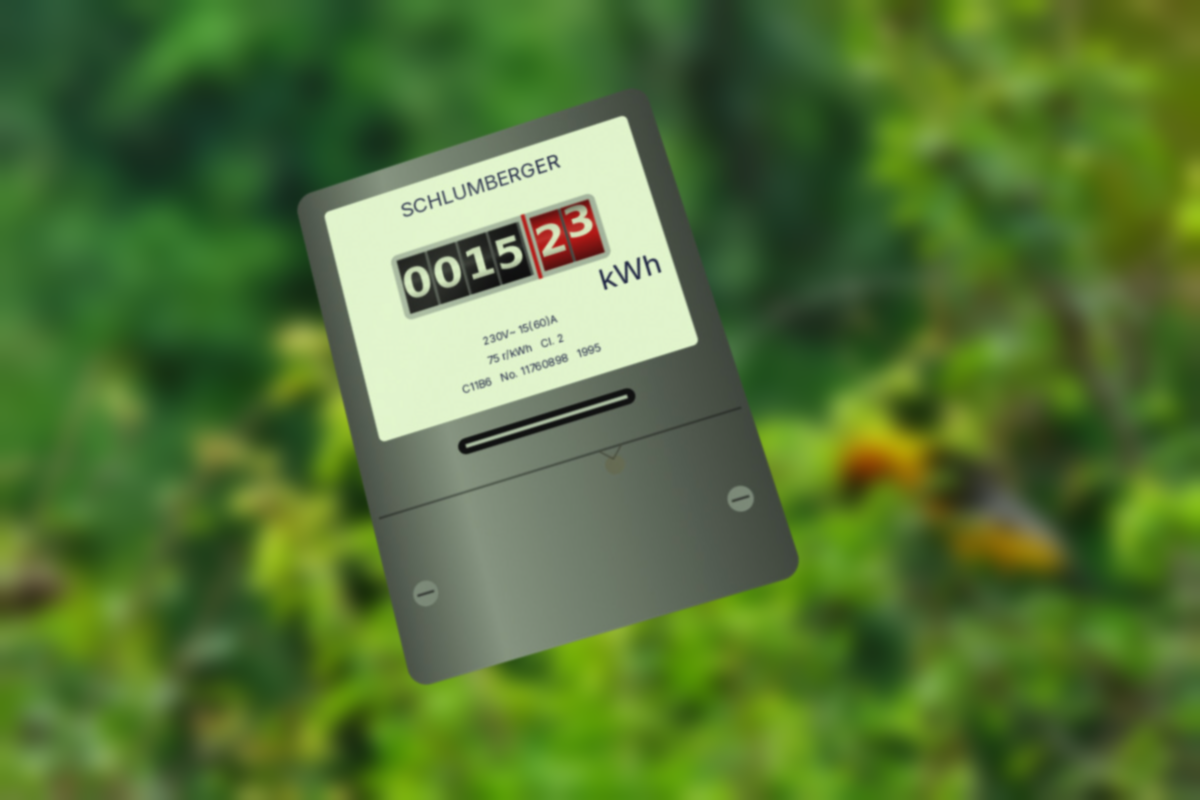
15.23 kWh
